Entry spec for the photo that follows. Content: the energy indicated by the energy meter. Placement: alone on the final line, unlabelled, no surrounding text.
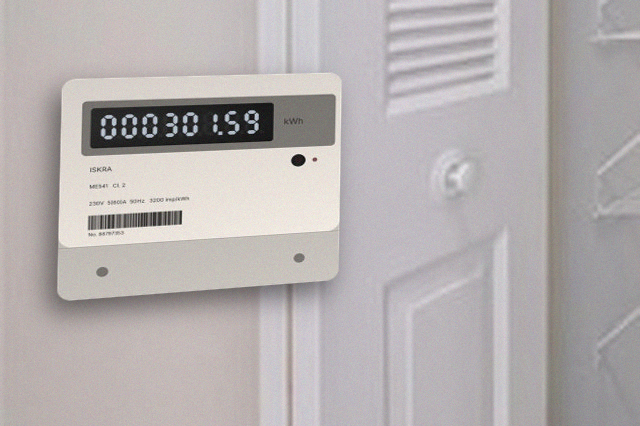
301.59 kWh
